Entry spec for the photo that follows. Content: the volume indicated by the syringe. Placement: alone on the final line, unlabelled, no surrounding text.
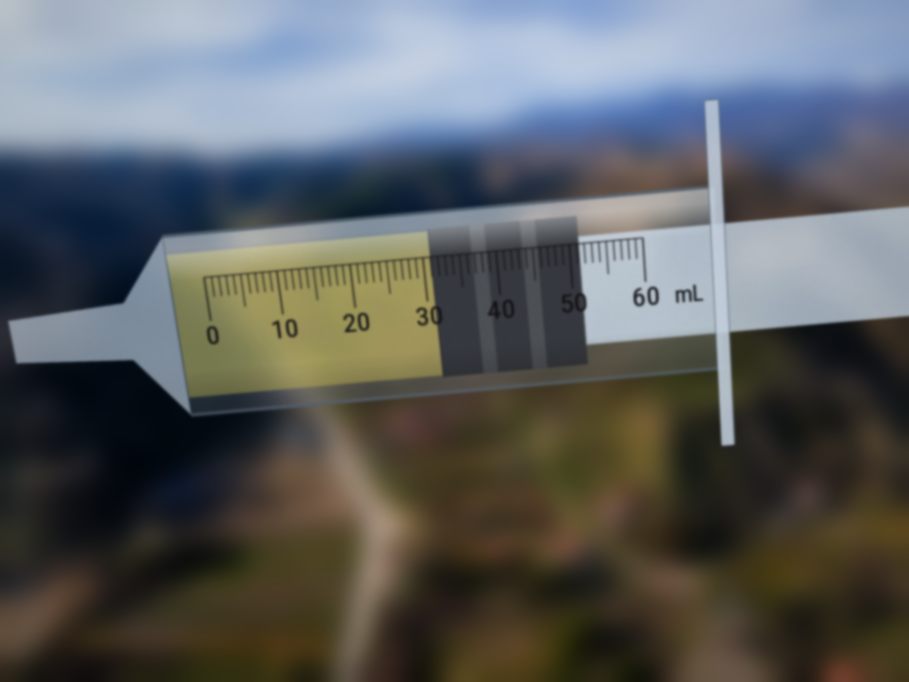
31 mL
